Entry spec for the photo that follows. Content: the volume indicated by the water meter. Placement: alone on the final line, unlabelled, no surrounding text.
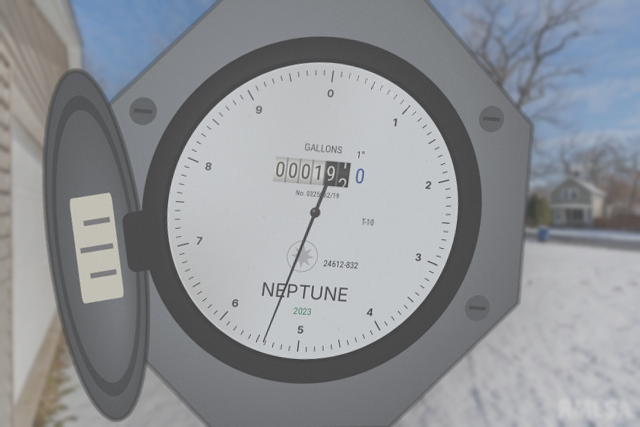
1915.4 gal
